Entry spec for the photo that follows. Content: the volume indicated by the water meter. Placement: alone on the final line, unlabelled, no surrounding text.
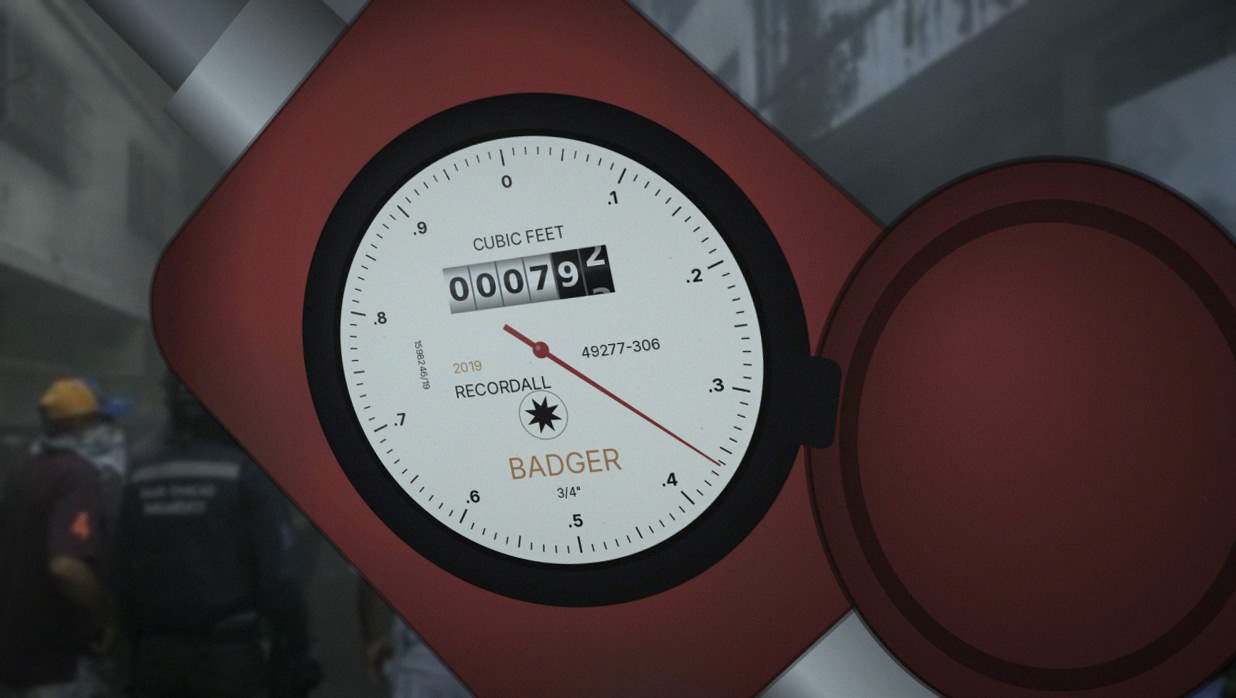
792.36 ft³
